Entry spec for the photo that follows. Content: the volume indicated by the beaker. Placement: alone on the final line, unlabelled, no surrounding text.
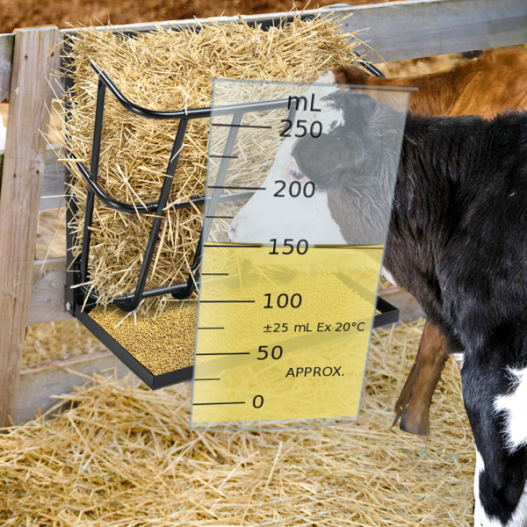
150 mL
